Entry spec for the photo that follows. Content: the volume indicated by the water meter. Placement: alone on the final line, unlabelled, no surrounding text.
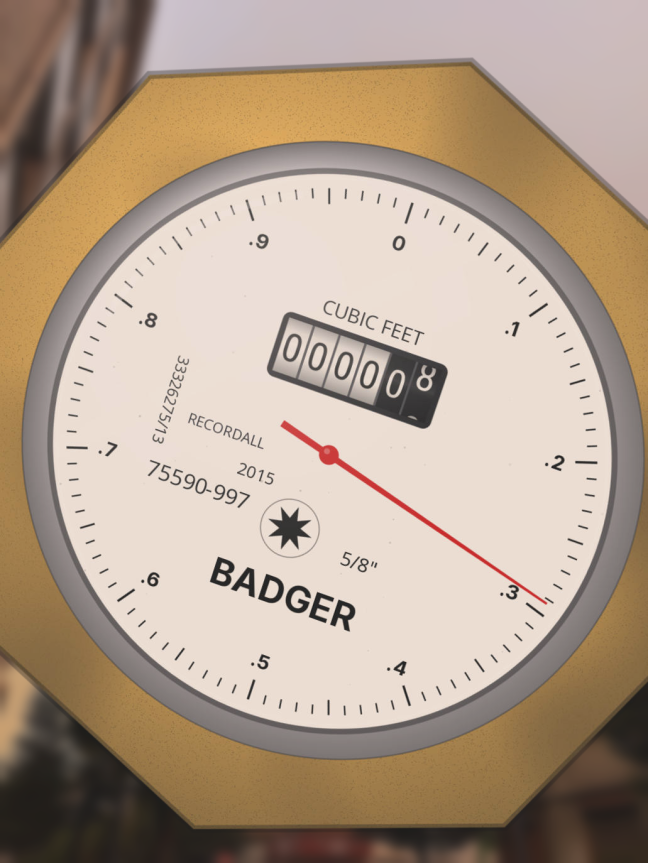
8.29 ft³
